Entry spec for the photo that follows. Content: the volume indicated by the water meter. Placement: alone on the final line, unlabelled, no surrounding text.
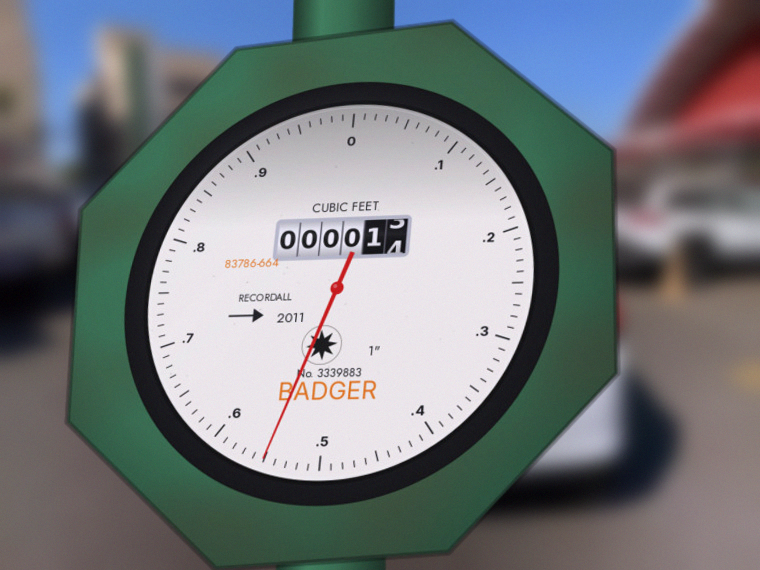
13.55 ft³
